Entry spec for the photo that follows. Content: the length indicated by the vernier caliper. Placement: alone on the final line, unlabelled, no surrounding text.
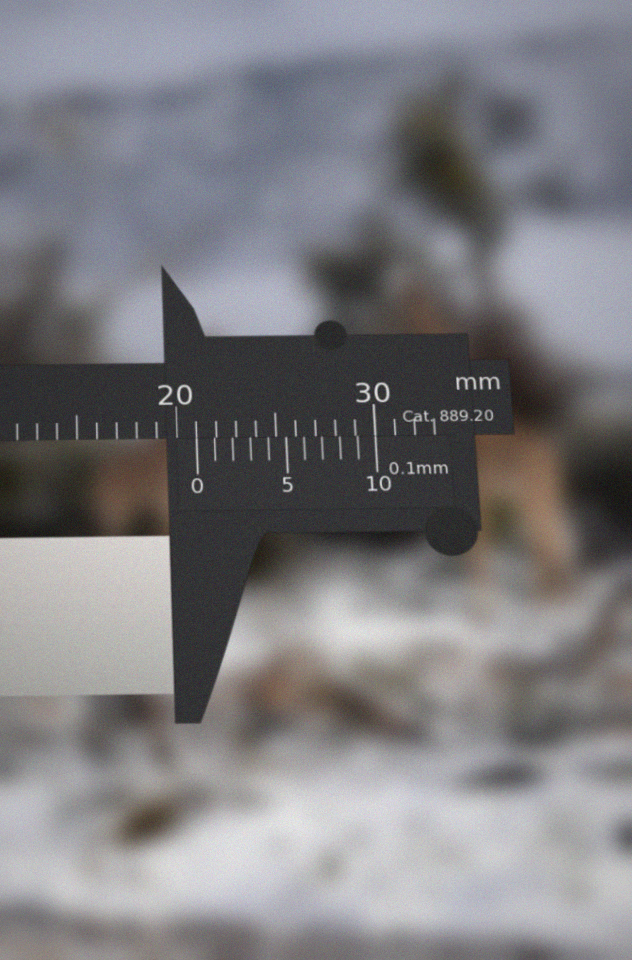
21.0 mm
